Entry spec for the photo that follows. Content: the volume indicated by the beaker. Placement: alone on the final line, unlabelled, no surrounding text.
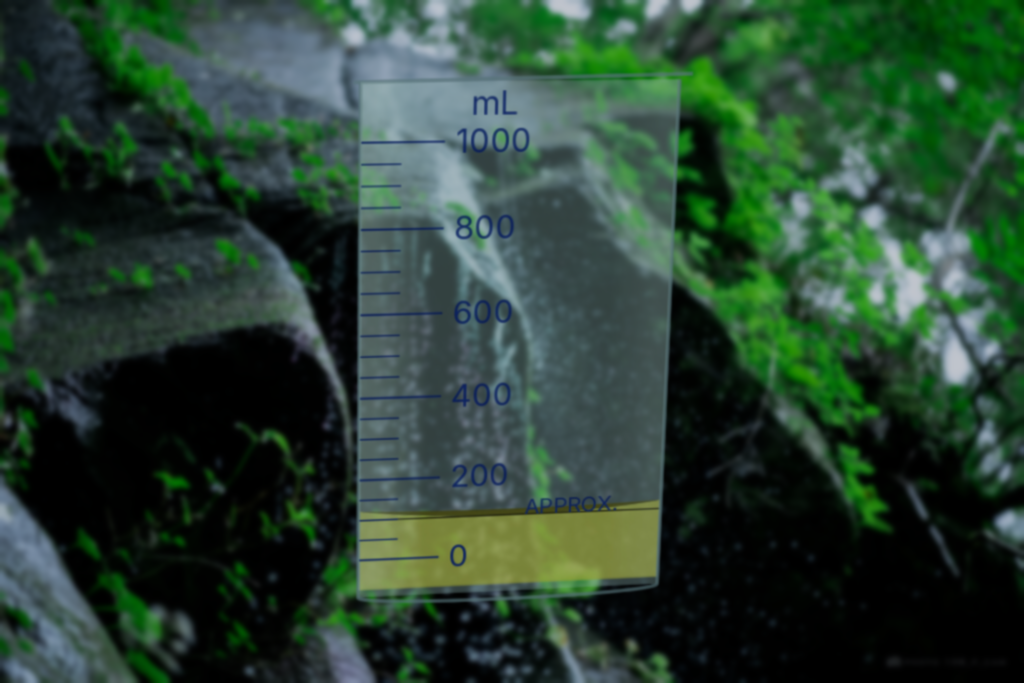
100 mL
